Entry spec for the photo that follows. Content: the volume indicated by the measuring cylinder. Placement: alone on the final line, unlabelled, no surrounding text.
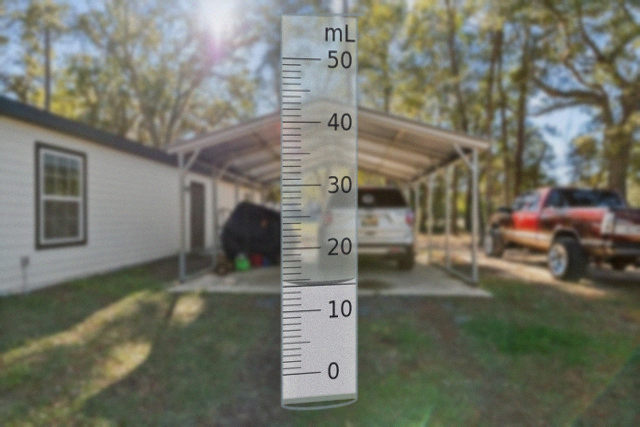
14 mL
